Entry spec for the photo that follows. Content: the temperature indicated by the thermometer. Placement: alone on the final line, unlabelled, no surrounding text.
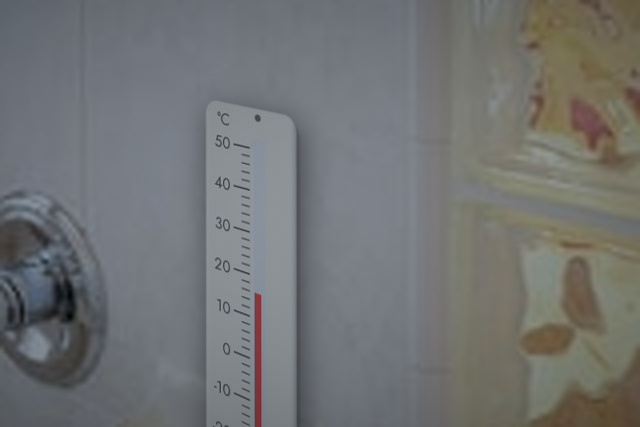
16 °C
